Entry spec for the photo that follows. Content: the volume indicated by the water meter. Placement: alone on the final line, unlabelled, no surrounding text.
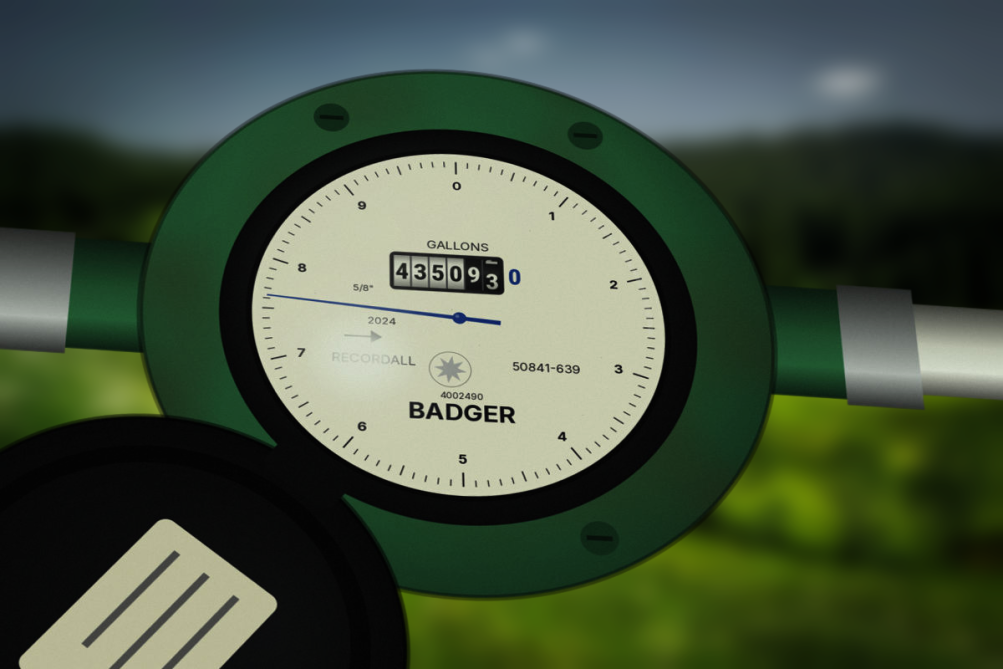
4350927.6 gal
